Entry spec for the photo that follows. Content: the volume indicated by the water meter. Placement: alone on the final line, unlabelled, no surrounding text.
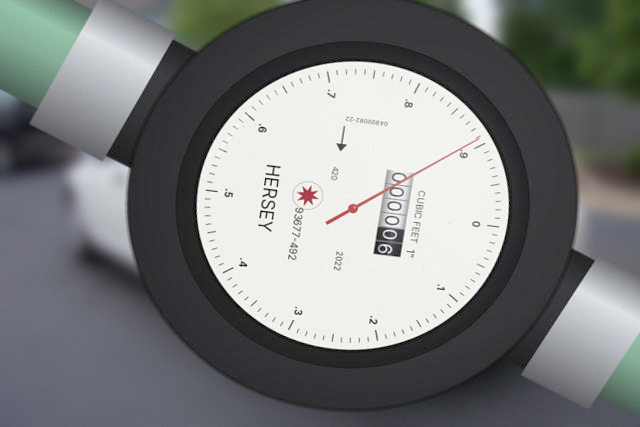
5.89 ft³
